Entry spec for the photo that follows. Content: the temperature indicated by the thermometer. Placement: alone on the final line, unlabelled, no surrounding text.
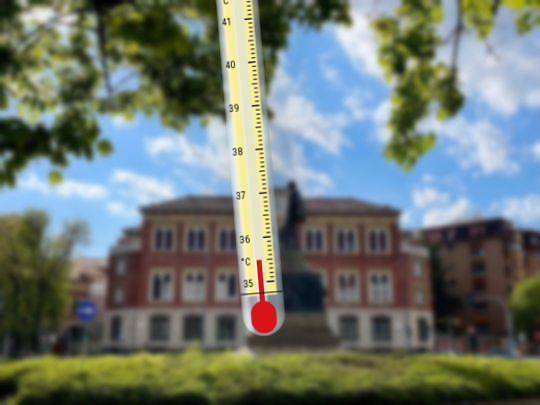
35.5 °C
